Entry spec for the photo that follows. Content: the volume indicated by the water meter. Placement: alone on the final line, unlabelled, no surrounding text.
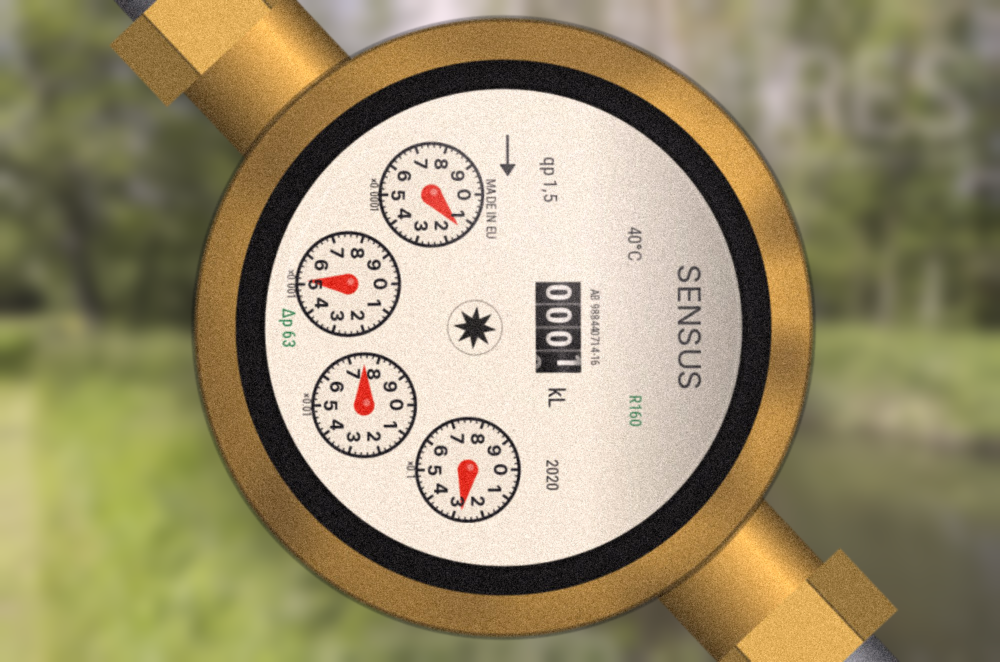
1.2751 kL
